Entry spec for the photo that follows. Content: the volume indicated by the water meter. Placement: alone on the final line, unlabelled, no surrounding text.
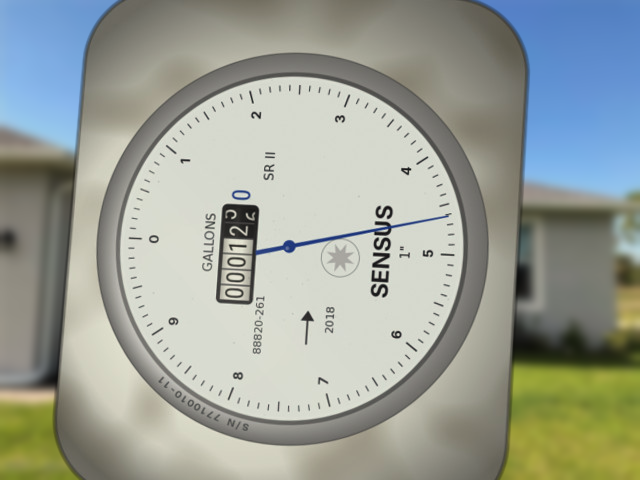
1254.6 gal
